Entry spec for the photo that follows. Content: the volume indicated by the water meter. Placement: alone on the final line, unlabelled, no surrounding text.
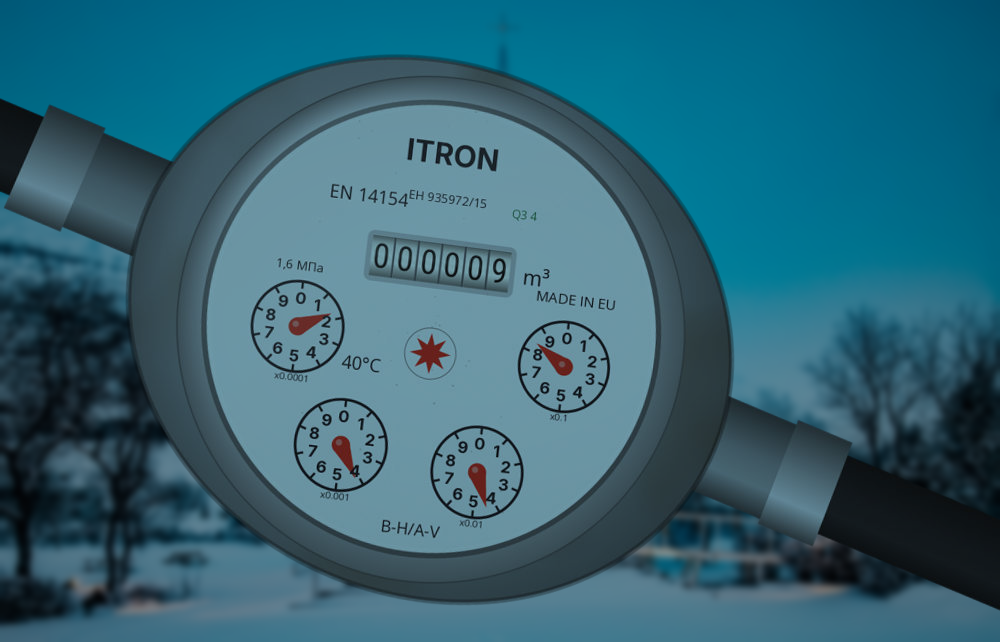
9.8441 m³
